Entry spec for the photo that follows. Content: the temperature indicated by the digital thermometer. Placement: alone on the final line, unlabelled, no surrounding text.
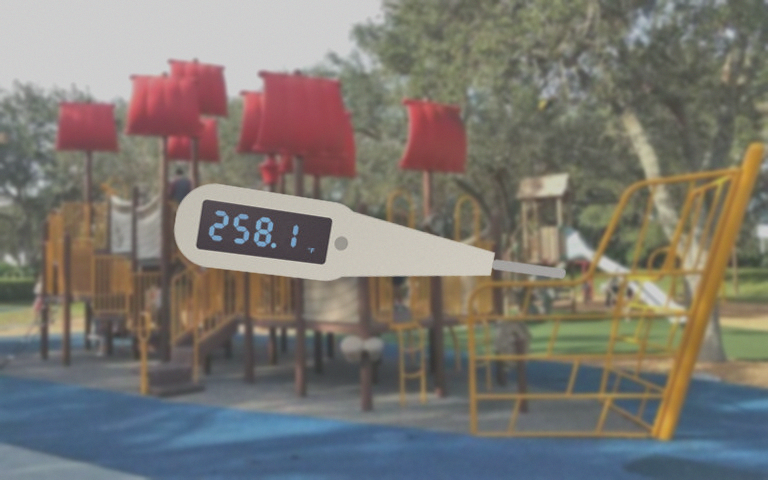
258.1 °F
